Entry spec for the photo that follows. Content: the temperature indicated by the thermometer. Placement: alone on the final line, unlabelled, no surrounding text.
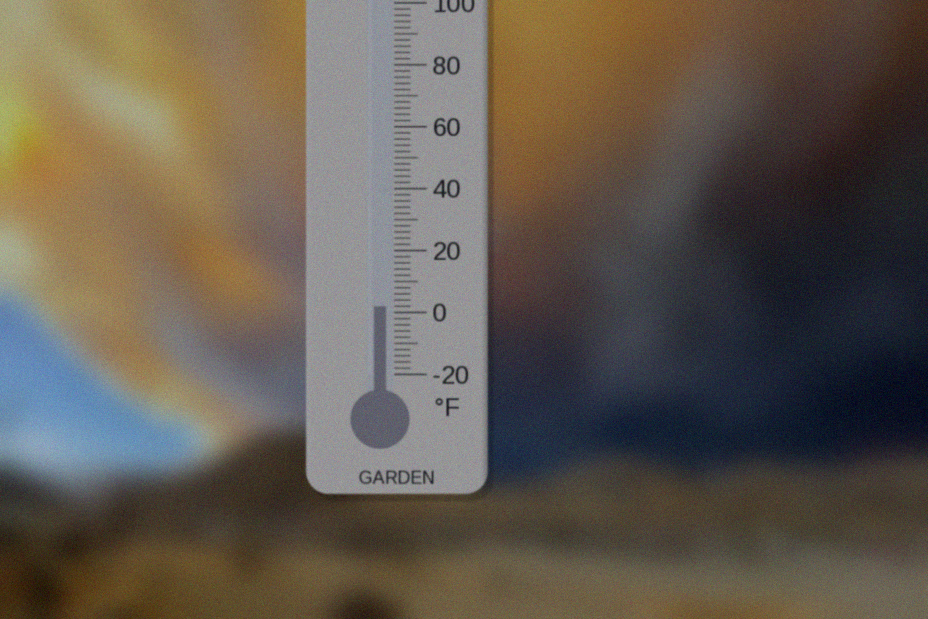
2 °F
